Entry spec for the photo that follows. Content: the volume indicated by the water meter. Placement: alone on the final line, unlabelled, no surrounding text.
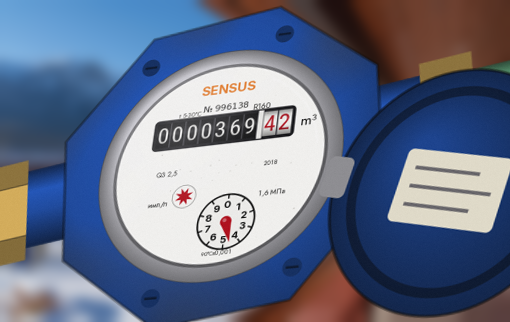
369.424 m³
